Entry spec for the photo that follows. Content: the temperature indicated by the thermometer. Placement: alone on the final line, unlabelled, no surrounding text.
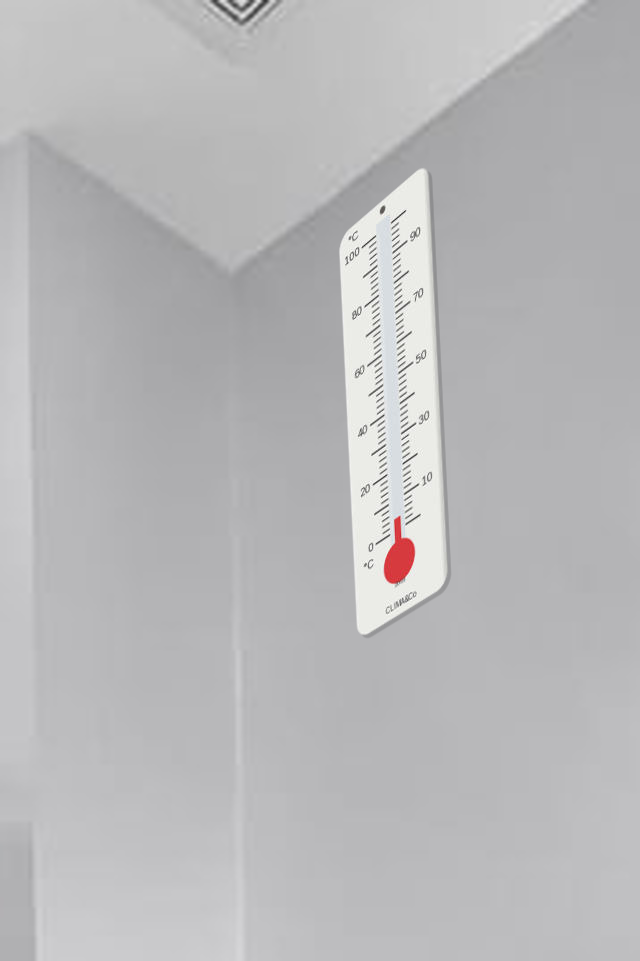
4 °C
